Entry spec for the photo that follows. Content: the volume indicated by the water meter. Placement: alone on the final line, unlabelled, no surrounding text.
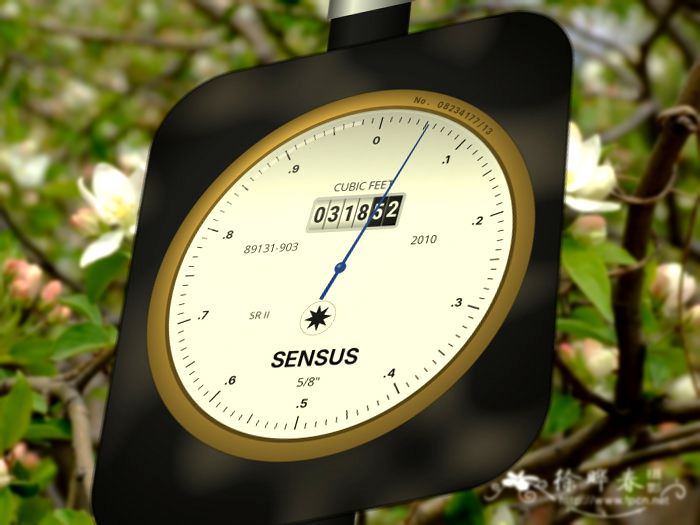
31852.05 ft³
